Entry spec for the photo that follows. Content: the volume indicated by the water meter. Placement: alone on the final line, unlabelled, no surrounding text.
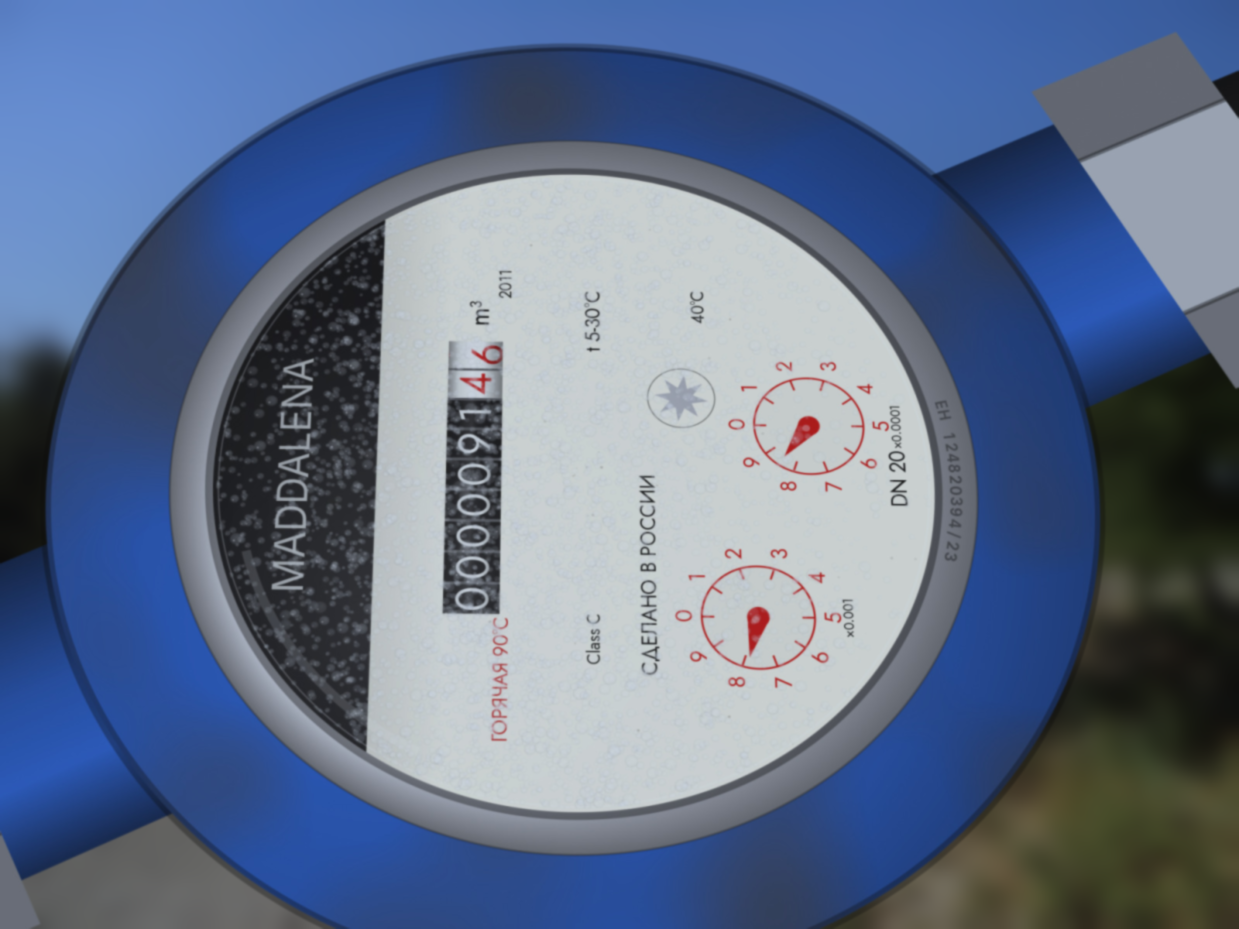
91.4578 m³
